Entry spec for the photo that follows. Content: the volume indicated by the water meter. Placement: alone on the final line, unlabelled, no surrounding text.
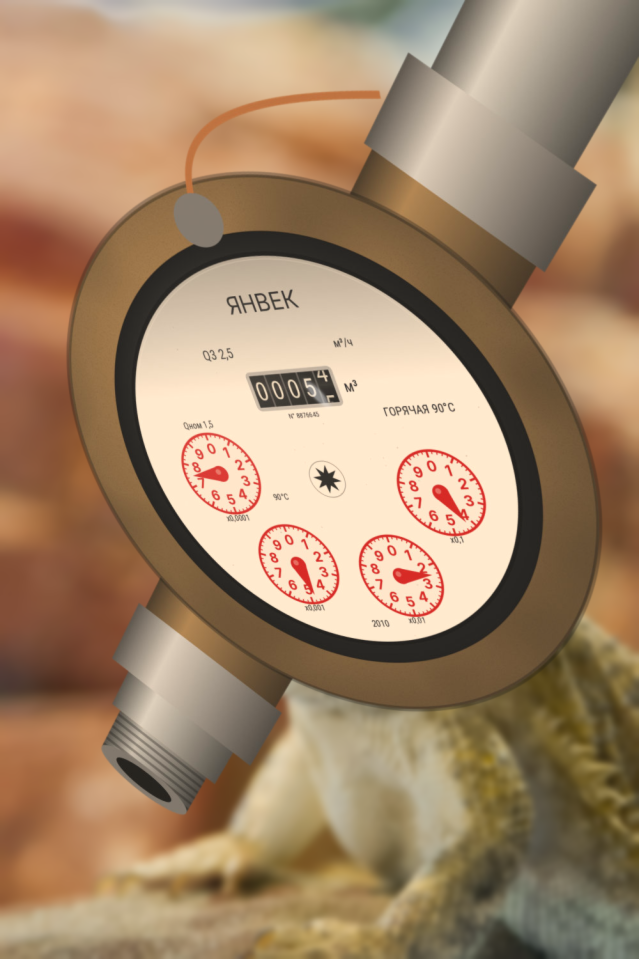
54.4247 m³
